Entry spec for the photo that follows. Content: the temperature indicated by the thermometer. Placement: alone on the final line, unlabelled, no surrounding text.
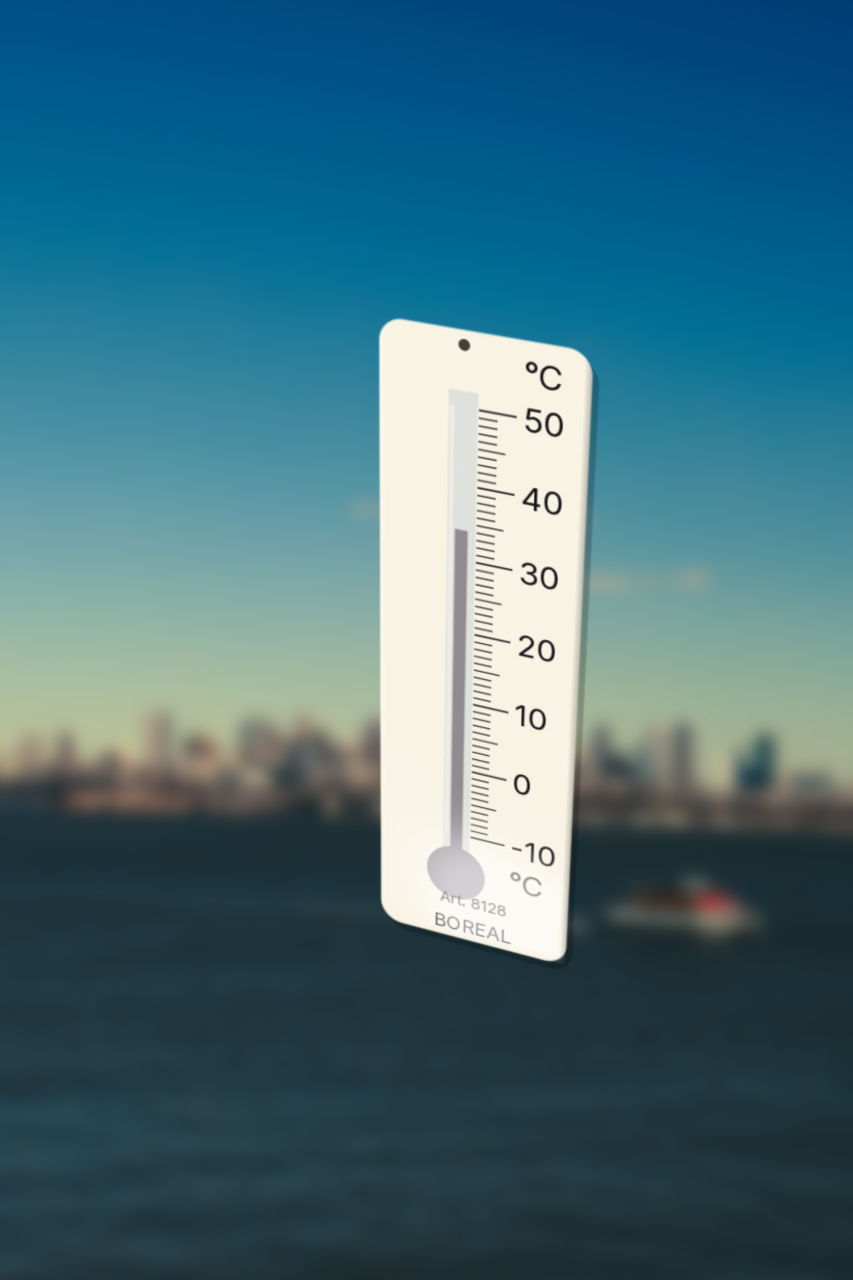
34 °C
